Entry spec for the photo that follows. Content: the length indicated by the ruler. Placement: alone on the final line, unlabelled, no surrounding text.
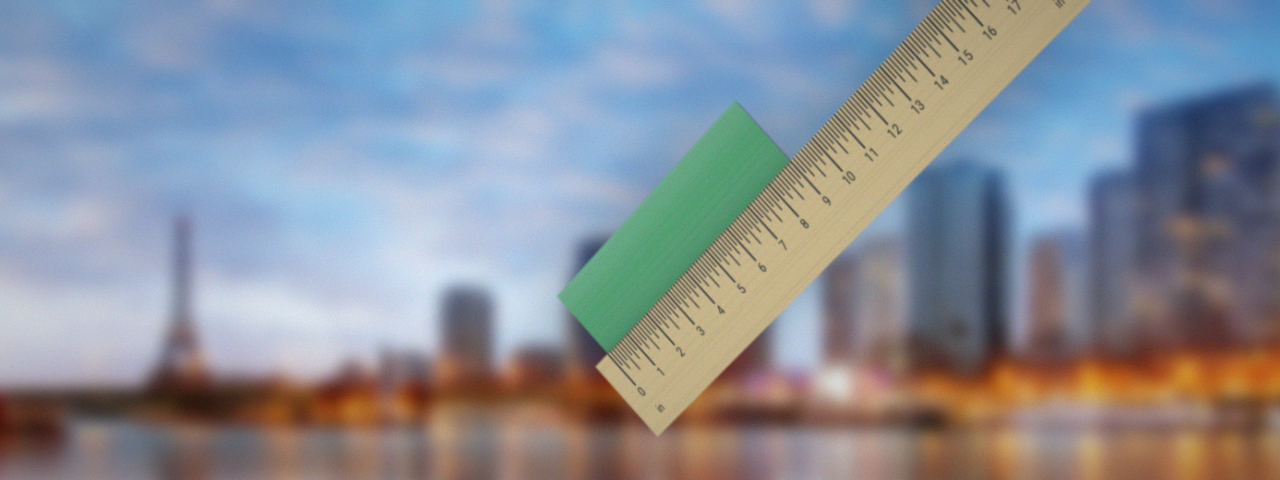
9 in
